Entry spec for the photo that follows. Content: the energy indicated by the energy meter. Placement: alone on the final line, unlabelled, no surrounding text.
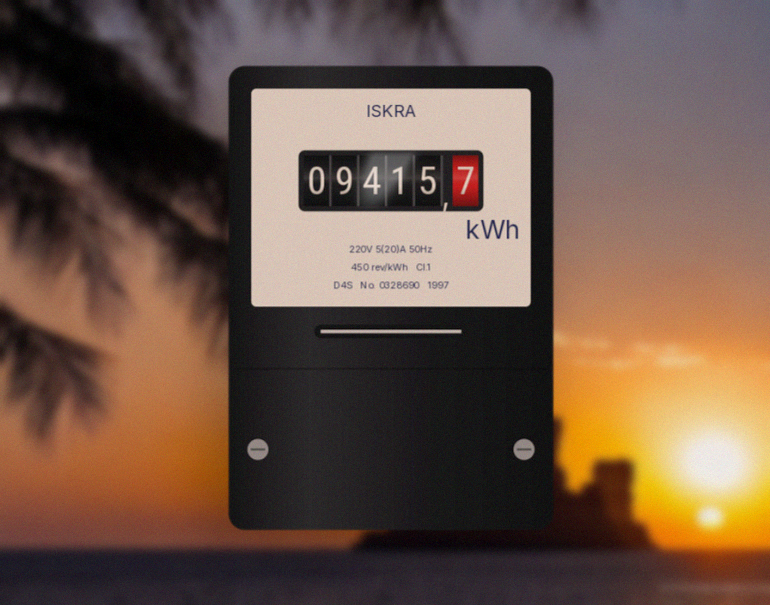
9415.7 kWh
